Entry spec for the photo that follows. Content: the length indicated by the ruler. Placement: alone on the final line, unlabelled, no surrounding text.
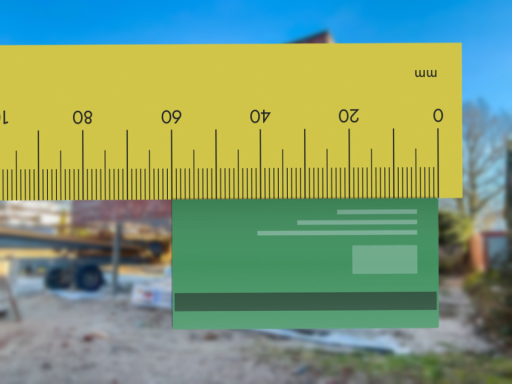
60 mm
